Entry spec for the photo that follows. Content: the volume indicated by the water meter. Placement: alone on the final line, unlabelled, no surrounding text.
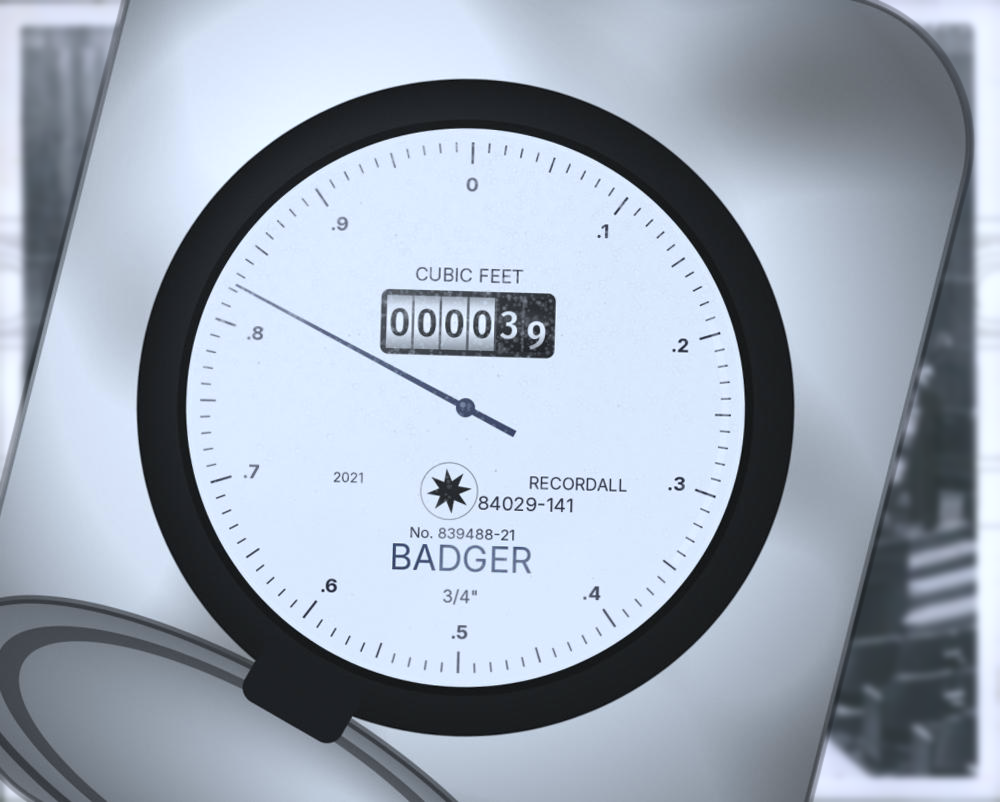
38.82 ft³
